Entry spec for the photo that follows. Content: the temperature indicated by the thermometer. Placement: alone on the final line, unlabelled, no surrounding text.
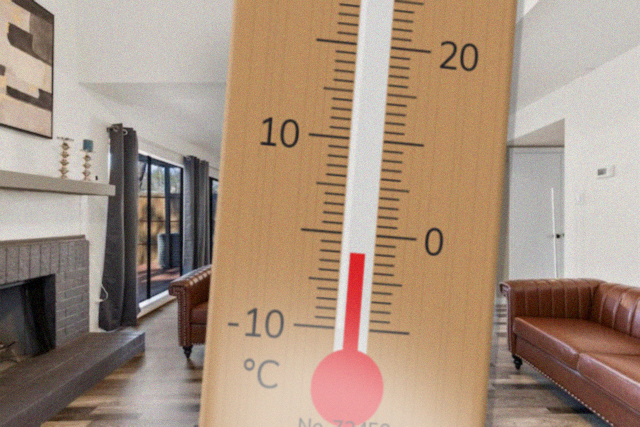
-2 °C
